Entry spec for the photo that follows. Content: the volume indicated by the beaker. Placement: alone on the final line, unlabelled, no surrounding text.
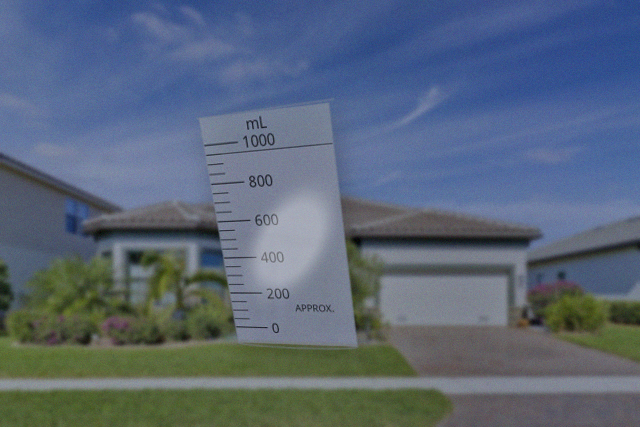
950 mL
